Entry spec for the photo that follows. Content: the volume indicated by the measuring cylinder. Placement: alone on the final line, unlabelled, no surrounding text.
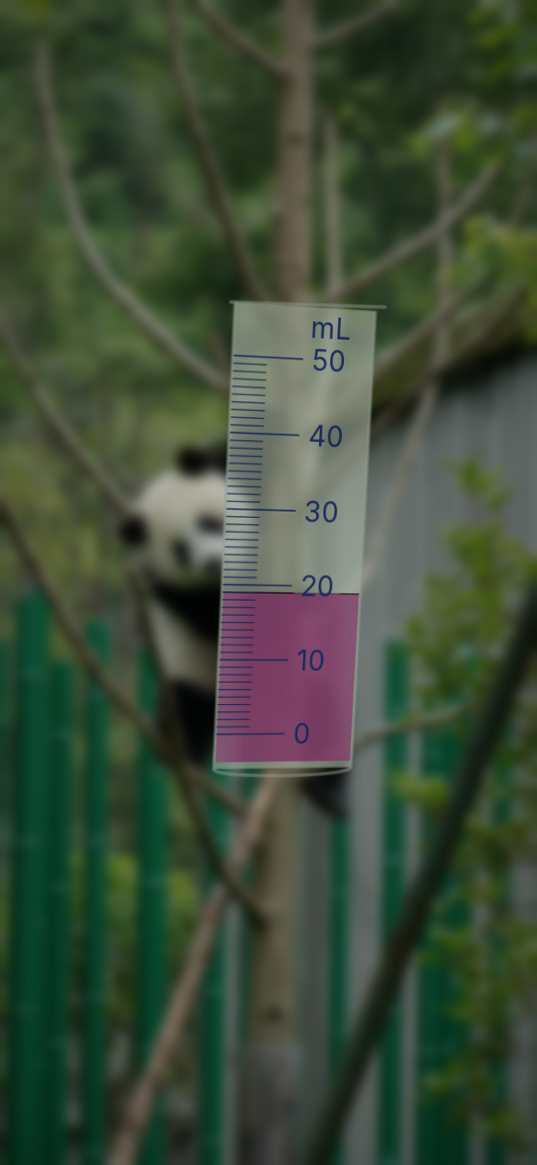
19 mL
